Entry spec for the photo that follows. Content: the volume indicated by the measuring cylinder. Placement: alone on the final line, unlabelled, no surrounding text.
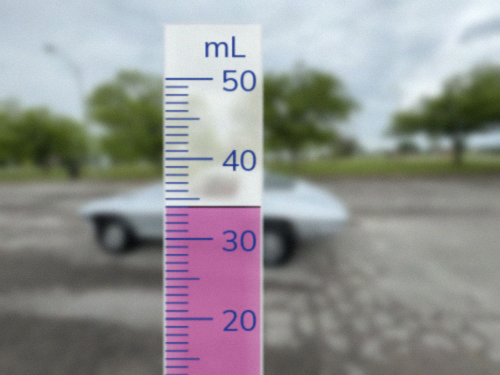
34 mL
